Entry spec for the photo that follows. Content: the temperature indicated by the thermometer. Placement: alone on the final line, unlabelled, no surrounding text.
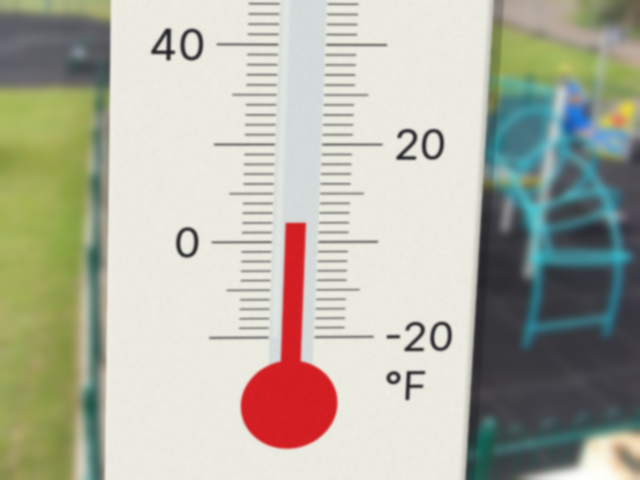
4 °F
